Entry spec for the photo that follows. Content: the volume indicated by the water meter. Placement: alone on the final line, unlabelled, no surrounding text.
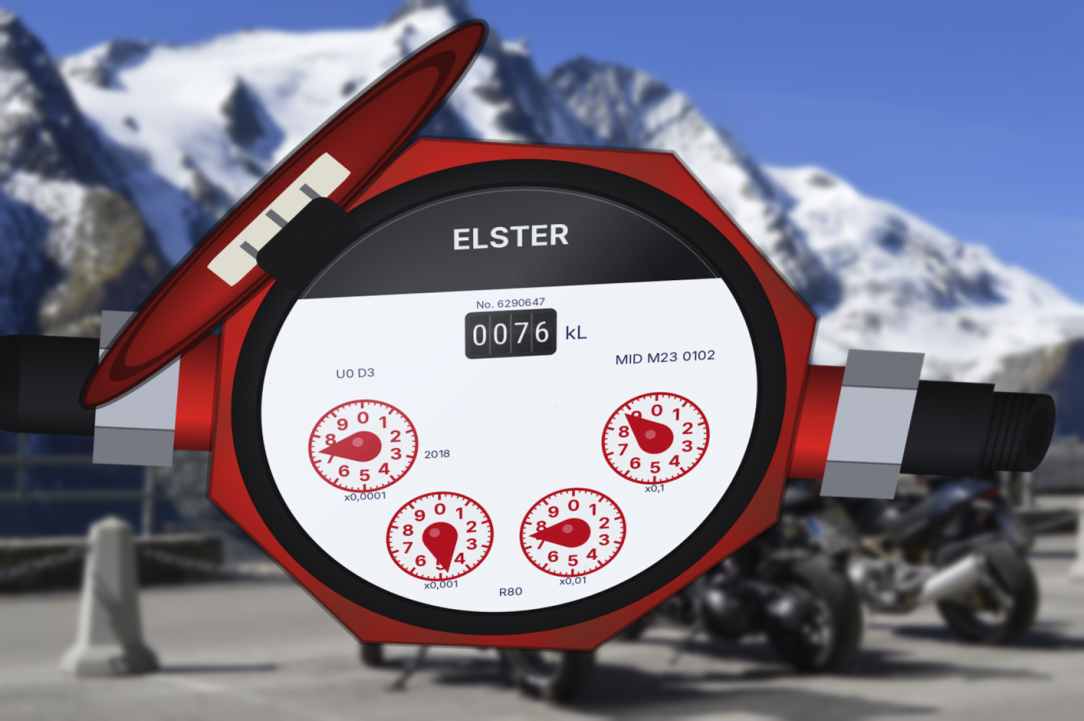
76.8747 kL
